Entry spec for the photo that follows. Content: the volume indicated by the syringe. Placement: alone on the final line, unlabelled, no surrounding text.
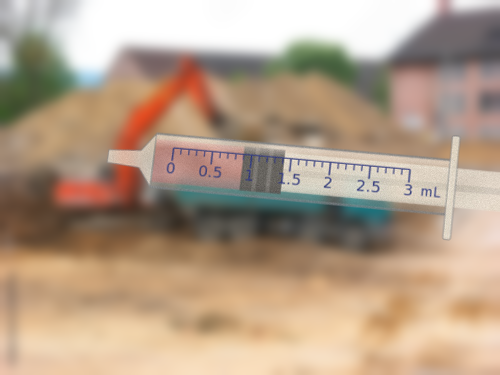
0.9 mL
